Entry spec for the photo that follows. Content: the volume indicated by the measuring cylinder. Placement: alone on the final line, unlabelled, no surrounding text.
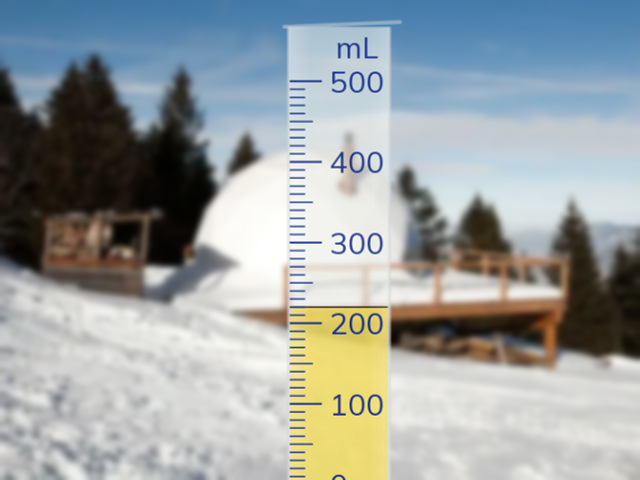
220 mL
